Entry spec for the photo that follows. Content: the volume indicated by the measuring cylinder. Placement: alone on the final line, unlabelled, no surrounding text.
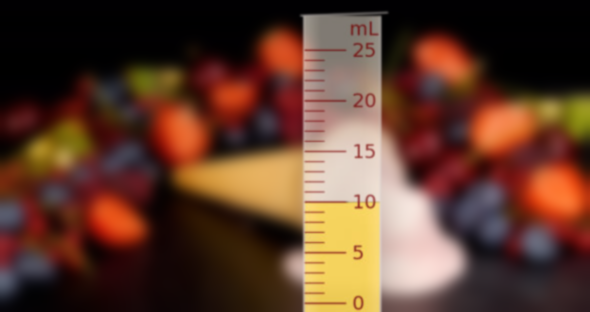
10 mL
